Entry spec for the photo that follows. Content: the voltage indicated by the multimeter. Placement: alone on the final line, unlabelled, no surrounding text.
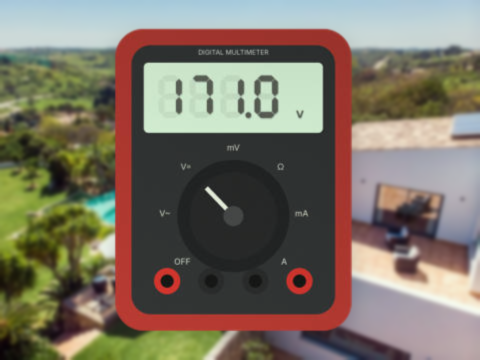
171.0 V
